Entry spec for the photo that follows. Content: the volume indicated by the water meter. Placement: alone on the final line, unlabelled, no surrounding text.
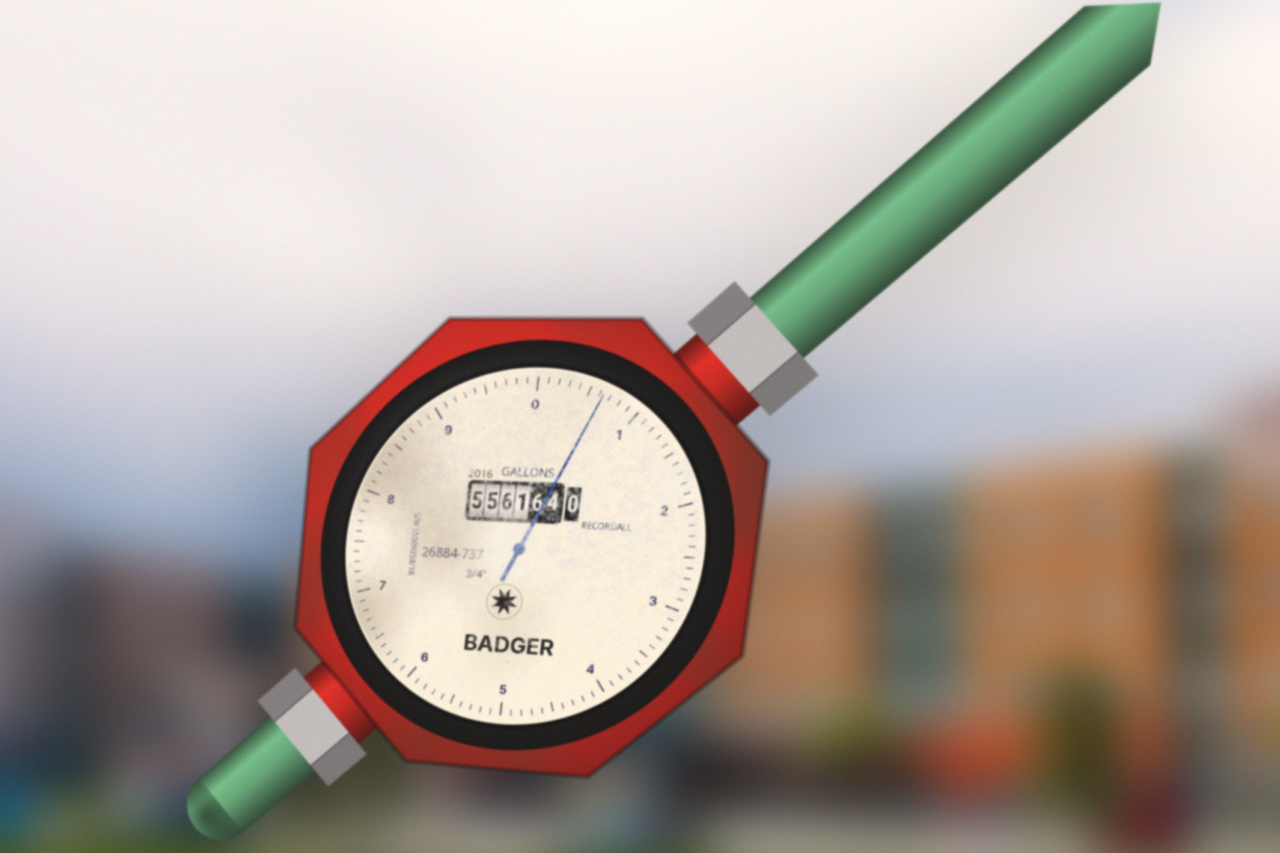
5561640.6 gal
